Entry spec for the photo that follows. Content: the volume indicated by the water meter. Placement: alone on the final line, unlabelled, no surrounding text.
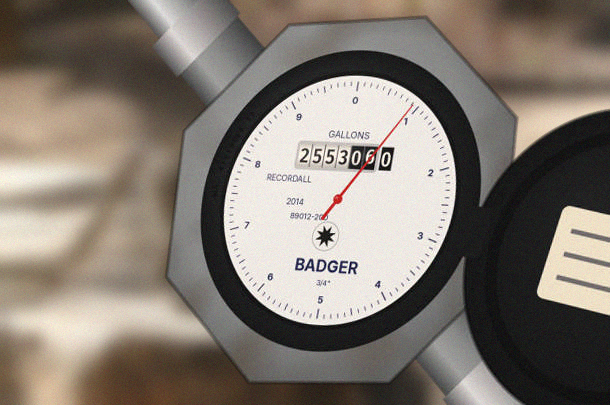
2553060.9 gal
